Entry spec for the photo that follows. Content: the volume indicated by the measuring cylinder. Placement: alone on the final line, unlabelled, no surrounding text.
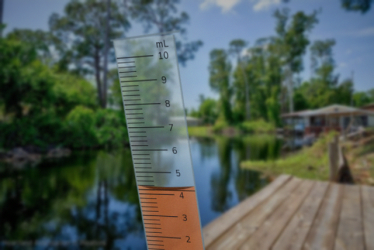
4.2 mL
